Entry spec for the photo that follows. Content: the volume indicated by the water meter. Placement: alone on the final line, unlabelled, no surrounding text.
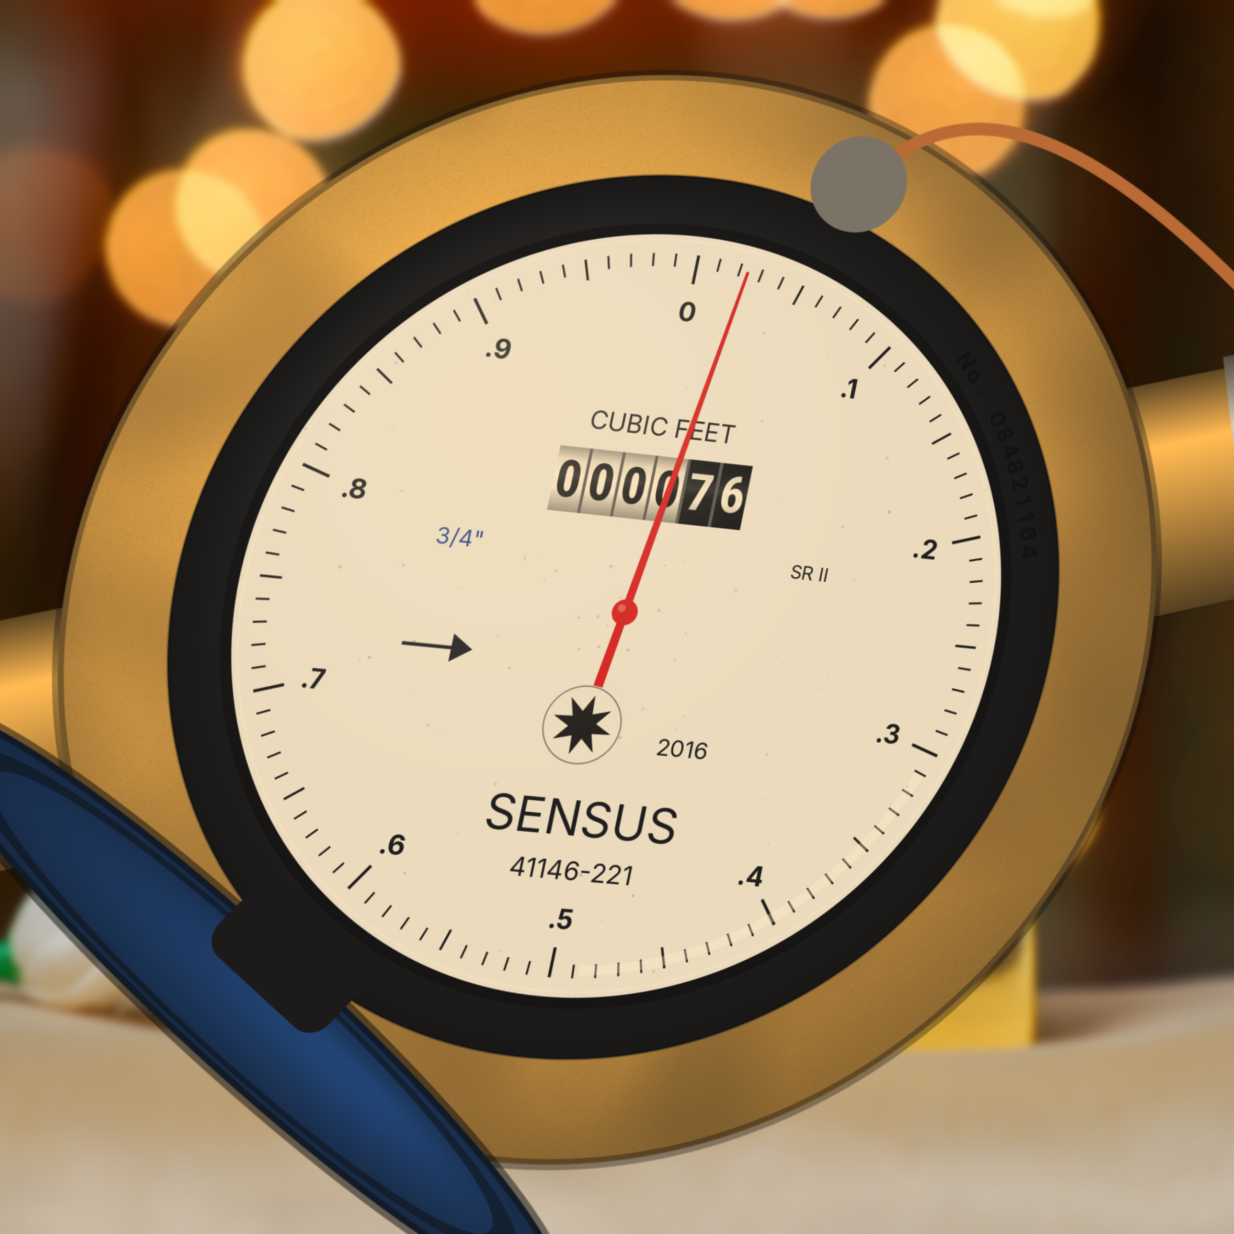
76.02 ft³
